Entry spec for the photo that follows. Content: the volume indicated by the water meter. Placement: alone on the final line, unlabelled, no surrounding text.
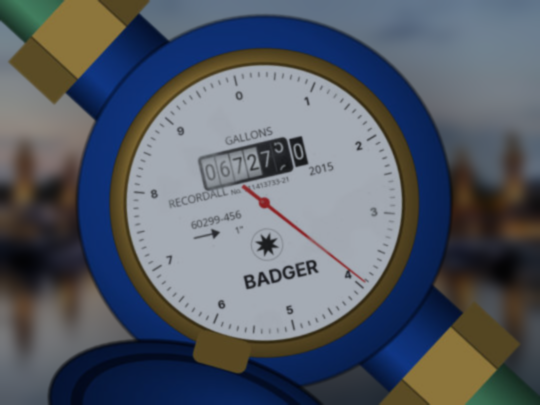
672753.9 gal
